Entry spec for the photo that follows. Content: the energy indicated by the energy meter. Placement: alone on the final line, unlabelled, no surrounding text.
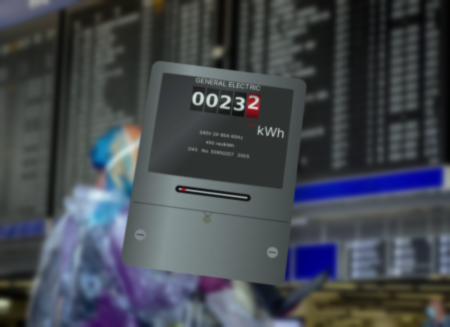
23.2 kWh
